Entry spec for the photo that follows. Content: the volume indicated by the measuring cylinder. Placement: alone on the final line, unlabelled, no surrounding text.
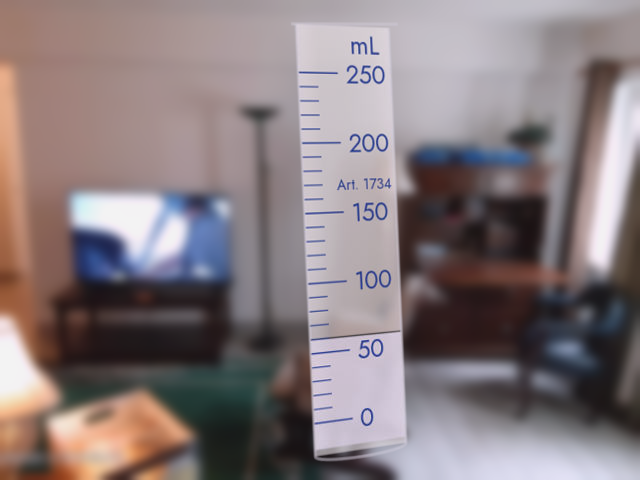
60 mL
